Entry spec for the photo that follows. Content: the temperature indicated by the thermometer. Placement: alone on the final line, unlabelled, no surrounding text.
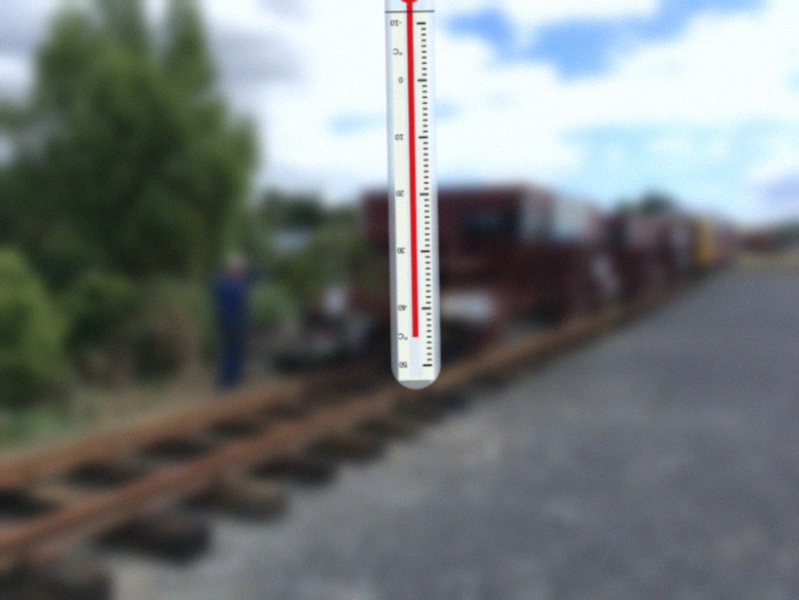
45 °C
